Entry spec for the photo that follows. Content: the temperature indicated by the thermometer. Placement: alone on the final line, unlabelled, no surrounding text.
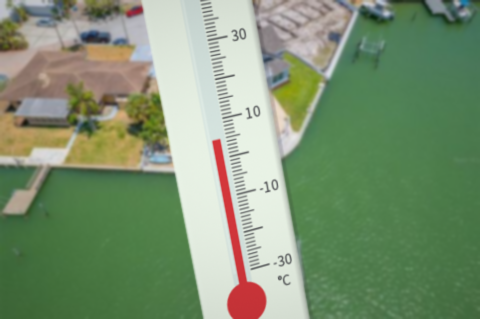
5 °C
